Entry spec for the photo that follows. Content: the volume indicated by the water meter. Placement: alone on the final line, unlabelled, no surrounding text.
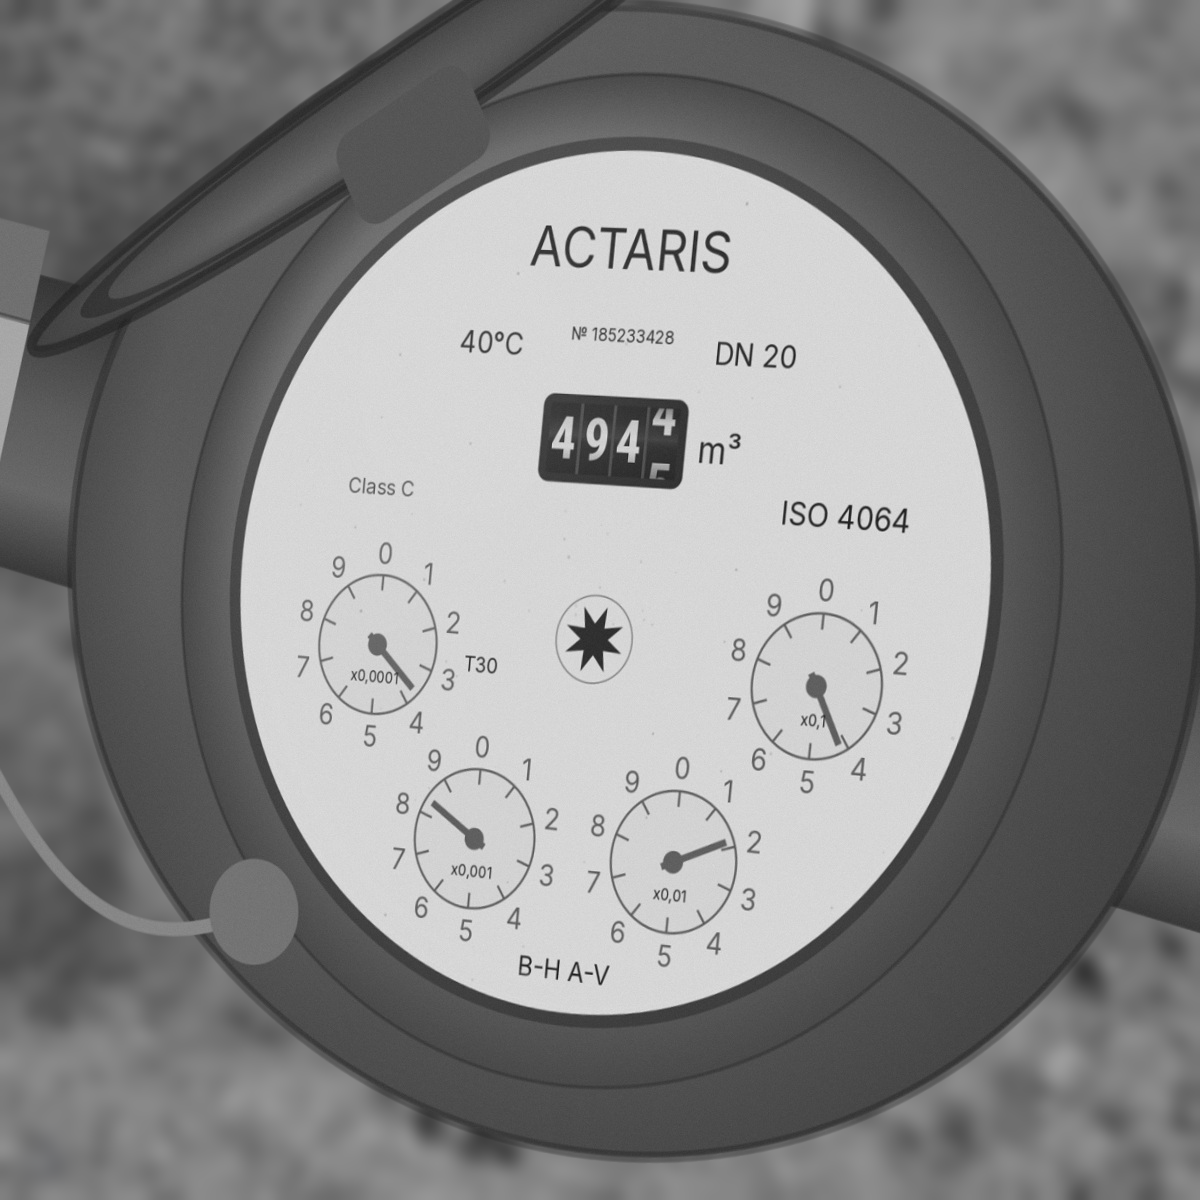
4944.4183 m³
